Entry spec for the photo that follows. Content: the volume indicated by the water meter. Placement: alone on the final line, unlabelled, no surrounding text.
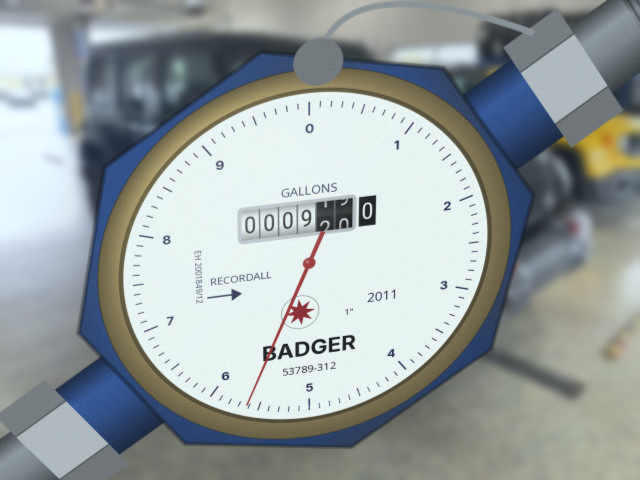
9195.6 gal
